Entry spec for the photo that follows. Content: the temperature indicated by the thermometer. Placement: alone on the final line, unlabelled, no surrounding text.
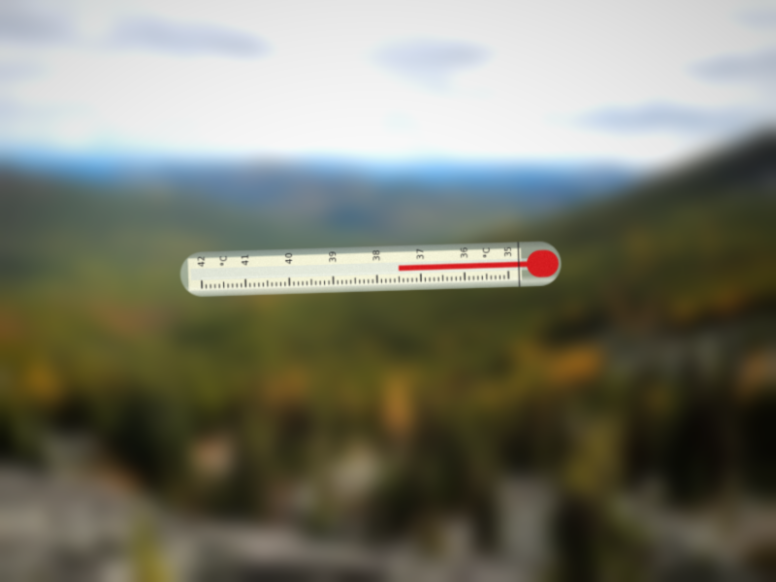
37.5 °C
